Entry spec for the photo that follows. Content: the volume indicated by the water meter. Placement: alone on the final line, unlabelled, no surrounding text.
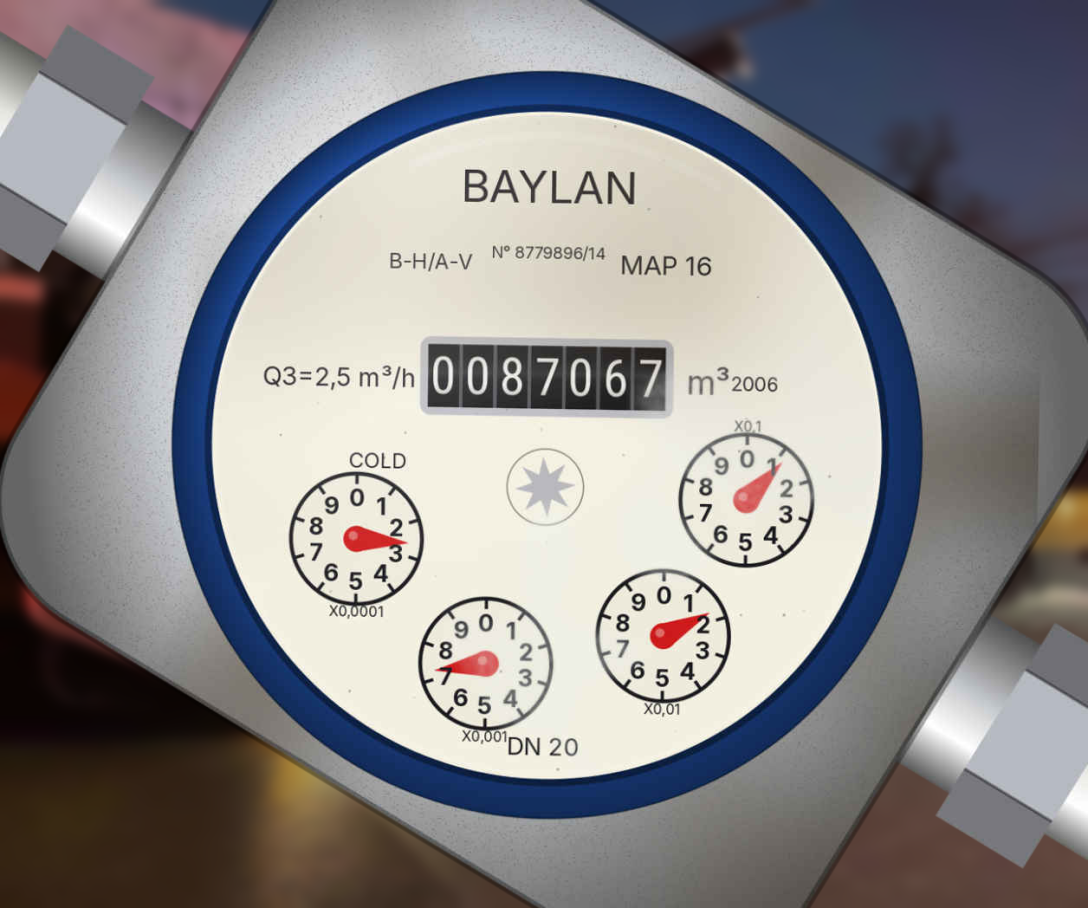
87067.1172 m³
